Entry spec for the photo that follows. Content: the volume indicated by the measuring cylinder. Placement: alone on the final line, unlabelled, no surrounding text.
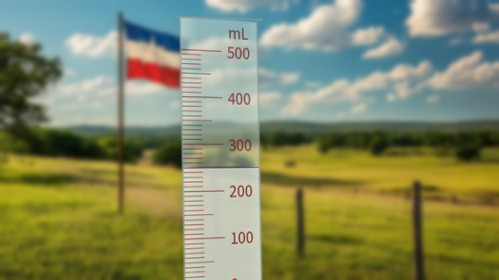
250 mL
